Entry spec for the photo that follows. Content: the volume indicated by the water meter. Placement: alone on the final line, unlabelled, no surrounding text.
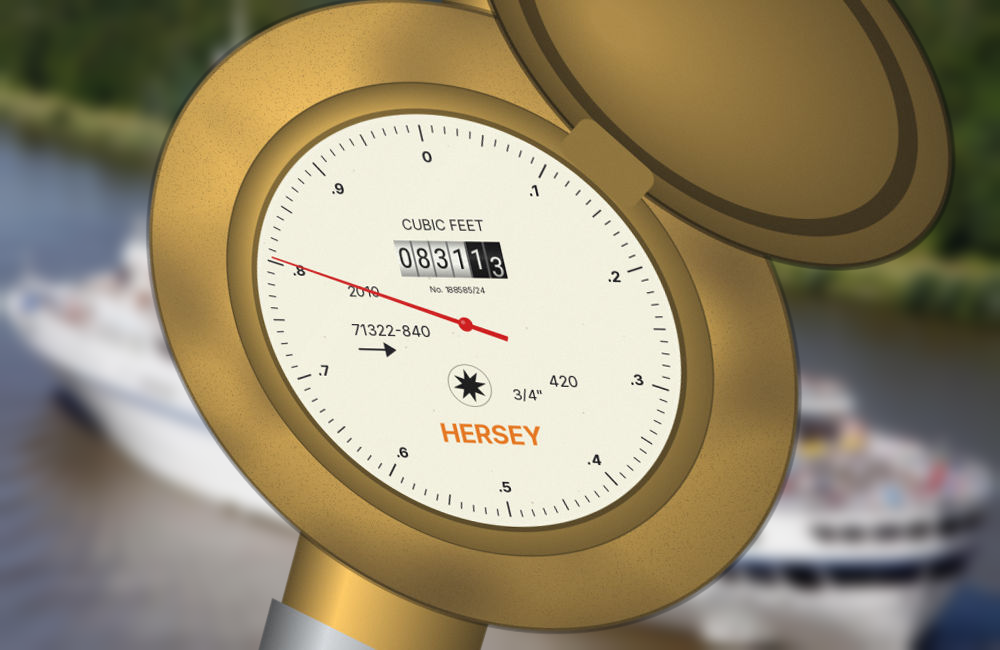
83112.80 ft³
